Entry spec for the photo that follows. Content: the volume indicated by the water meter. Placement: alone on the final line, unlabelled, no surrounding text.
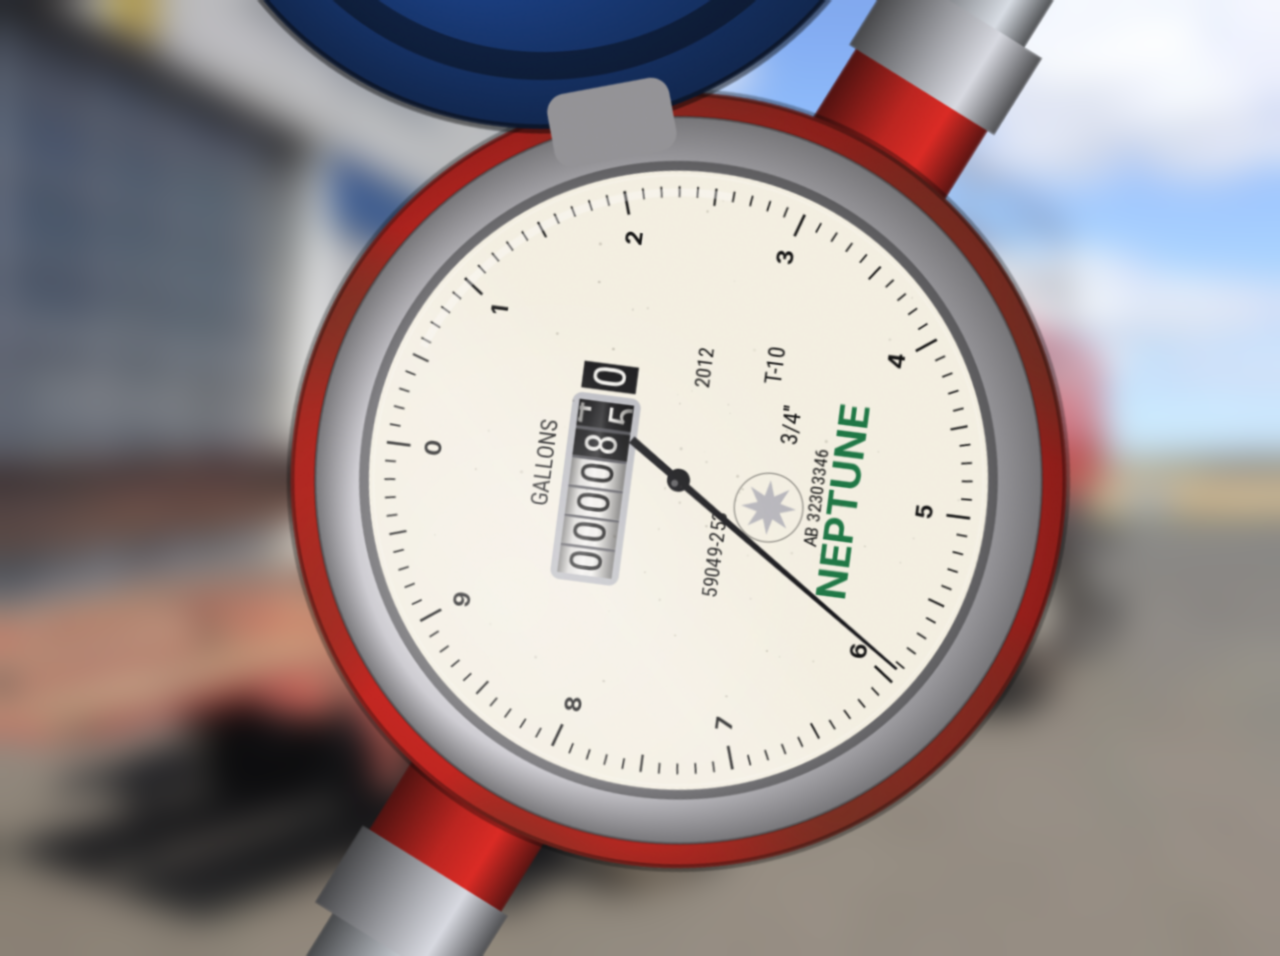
845.9 gal
